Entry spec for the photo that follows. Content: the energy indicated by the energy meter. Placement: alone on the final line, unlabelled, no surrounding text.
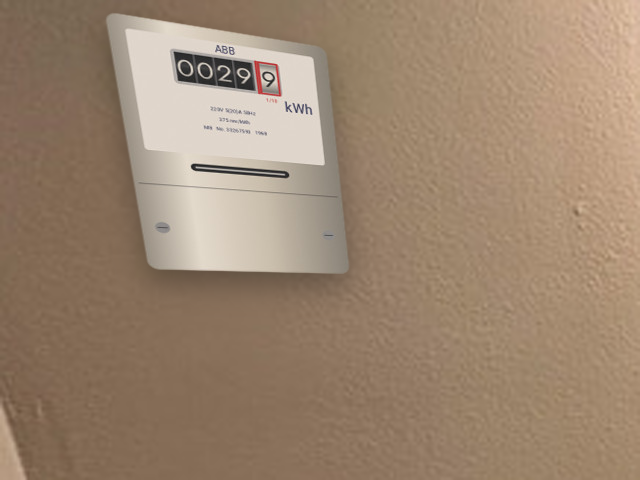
29.9 kWh
